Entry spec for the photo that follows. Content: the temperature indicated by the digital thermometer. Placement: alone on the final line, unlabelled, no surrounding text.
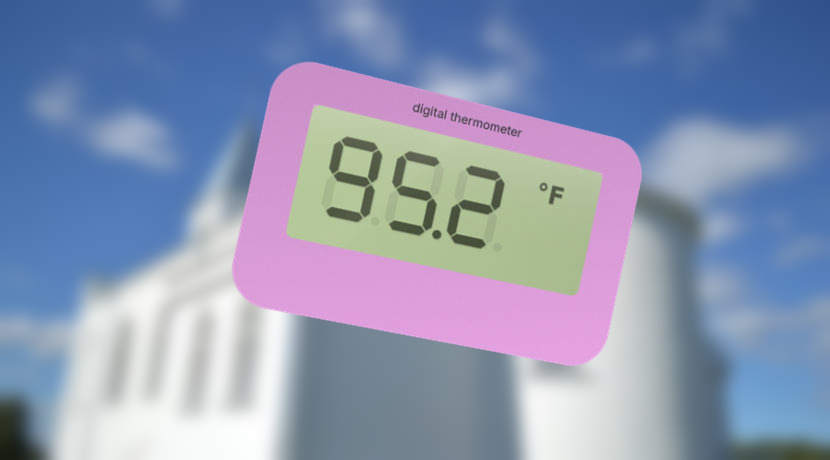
95.2 °F
